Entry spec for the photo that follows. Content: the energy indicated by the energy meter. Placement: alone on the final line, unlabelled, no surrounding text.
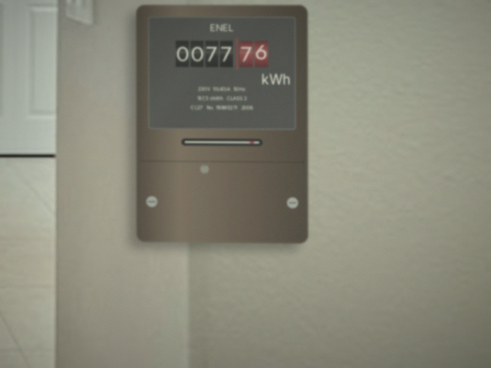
77.76 kWh
